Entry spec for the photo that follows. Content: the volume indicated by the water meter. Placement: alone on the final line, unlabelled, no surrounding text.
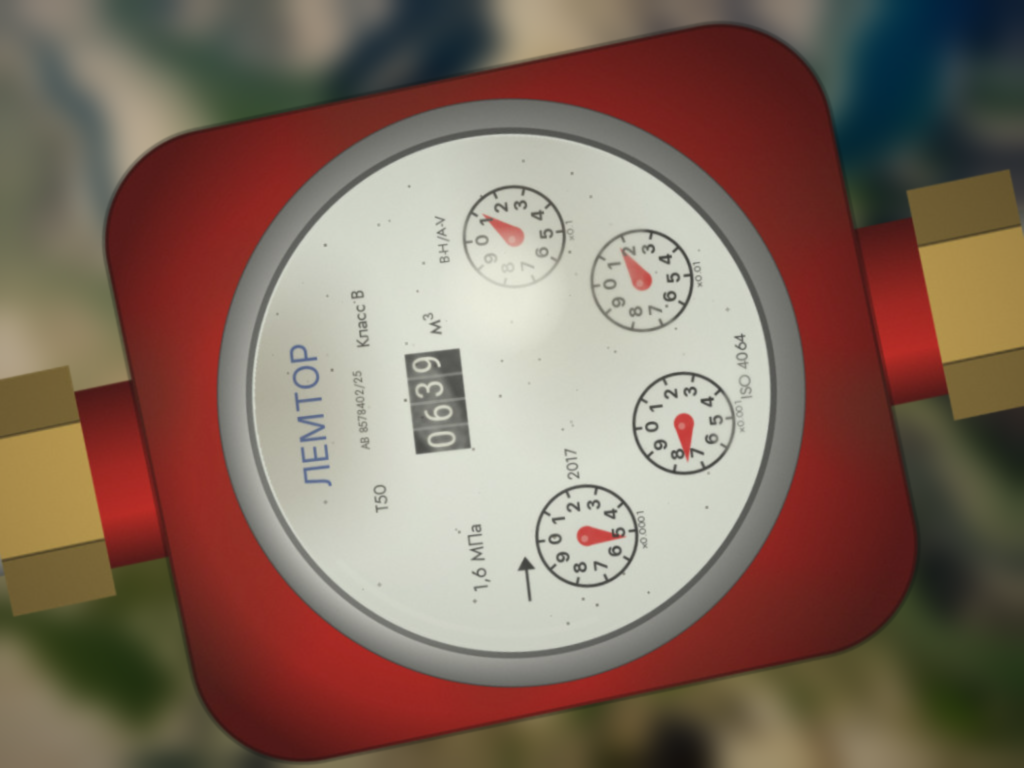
639.1175 m³
